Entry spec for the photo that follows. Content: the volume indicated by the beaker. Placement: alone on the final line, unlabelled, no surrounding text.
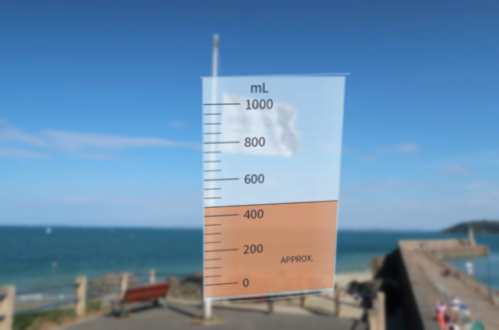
450 mL
